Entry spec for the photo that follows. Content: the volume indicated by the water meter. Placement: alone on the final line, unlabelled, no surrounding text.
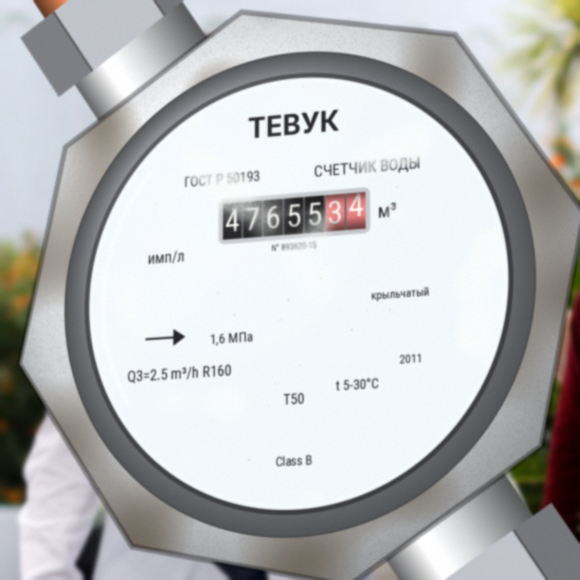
47655.34 m³
